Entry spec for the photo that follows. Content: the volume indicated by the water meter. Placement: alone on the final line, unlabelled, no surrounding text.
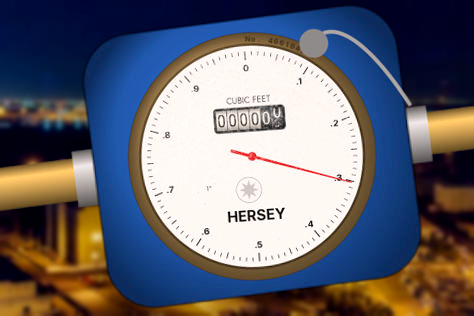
0.30 ft³
